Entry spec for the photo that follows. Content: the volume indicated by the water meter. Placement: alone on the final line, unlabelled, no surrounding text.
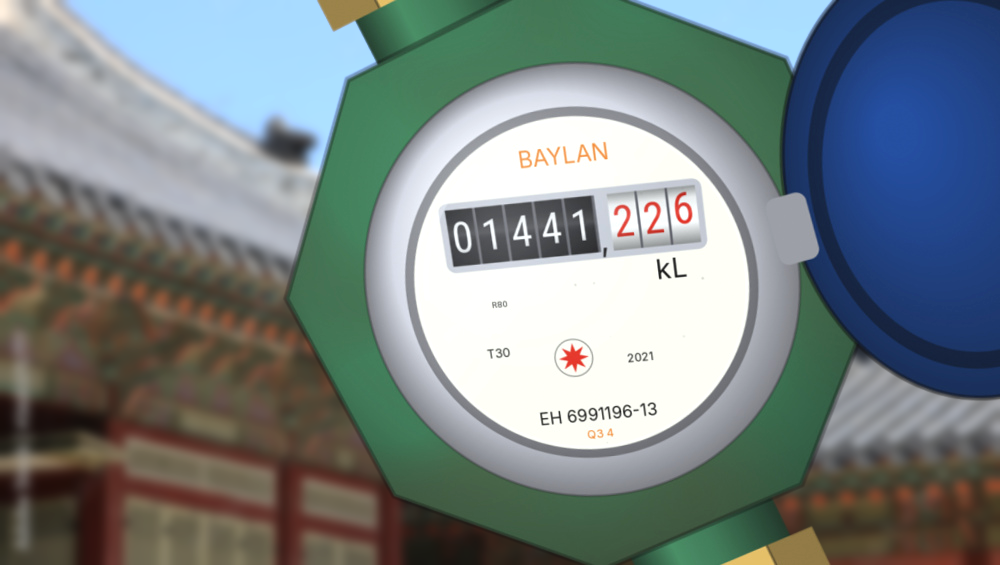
1441.226 kL
